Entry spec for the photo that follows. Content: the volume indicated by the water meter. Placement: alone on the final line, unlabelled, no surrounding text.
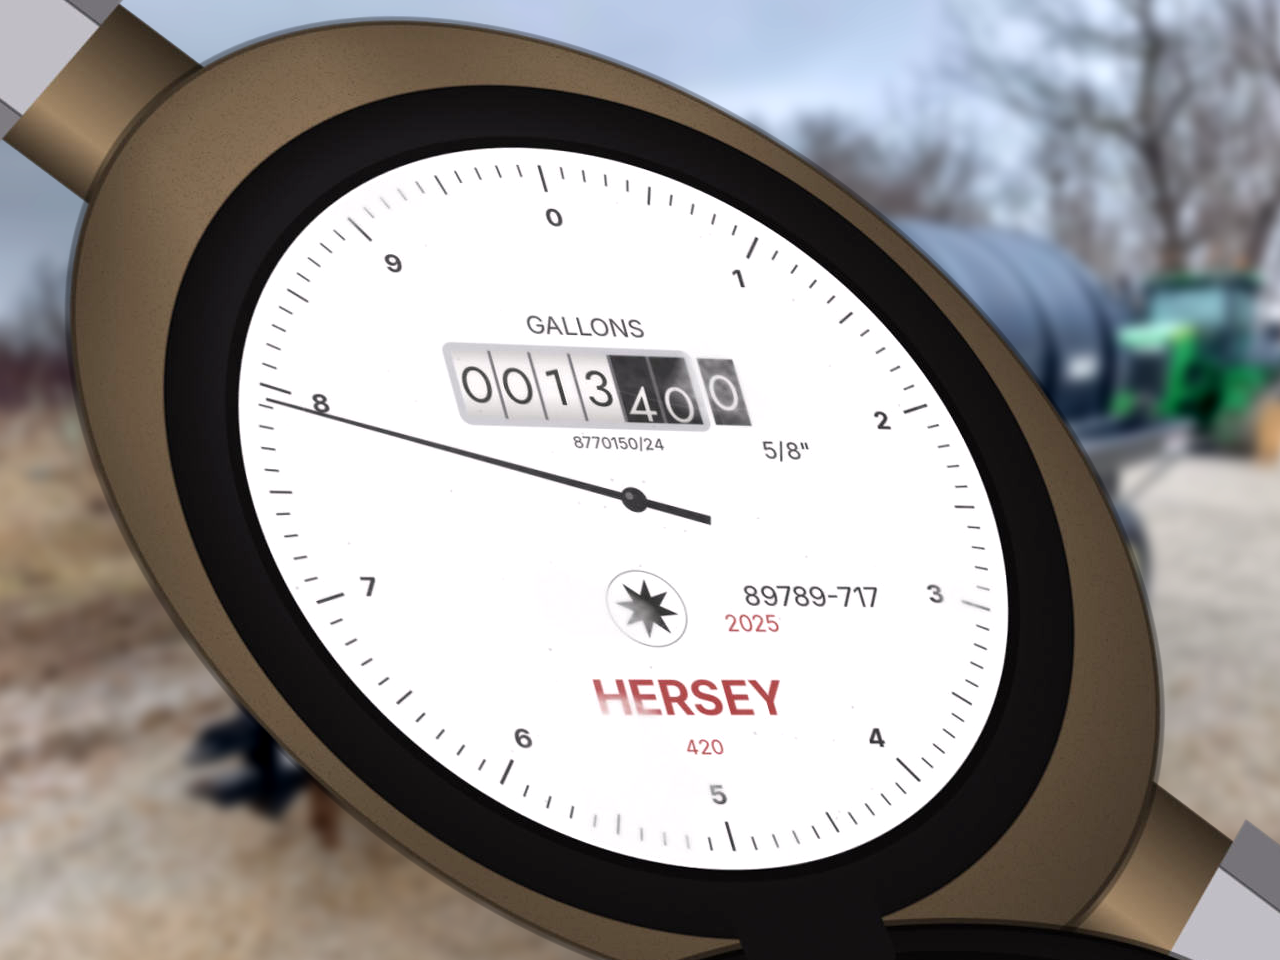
13397.9 gal
